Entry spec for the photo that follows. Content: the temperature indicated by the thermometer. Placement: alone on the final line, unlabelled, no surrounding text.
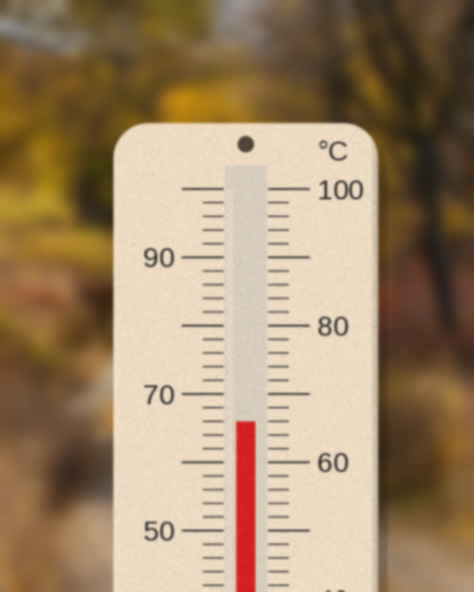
66 °C
